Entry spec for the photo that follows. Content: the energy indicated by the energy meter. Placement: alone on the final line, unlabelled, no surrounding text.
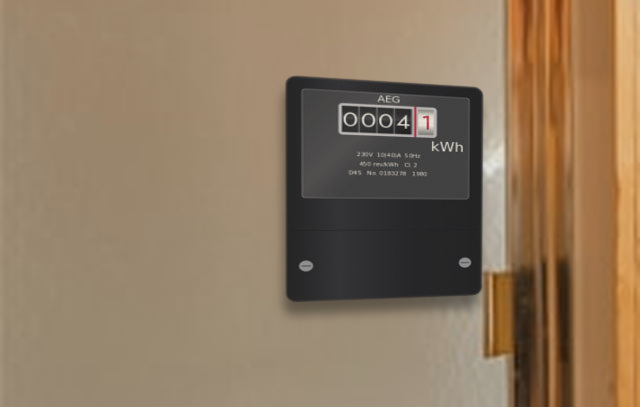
4.1 kWh
